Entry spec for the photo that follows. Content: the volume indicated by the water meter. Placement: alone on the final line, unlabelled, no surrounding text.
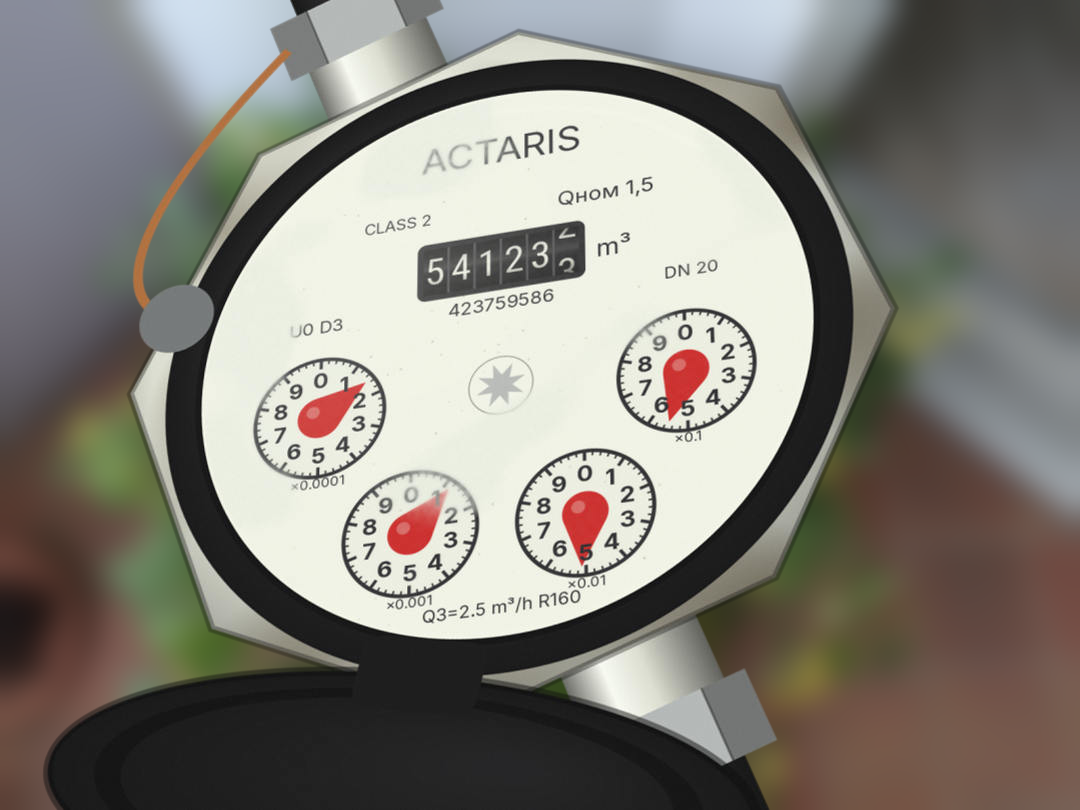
541232.5511 m³
